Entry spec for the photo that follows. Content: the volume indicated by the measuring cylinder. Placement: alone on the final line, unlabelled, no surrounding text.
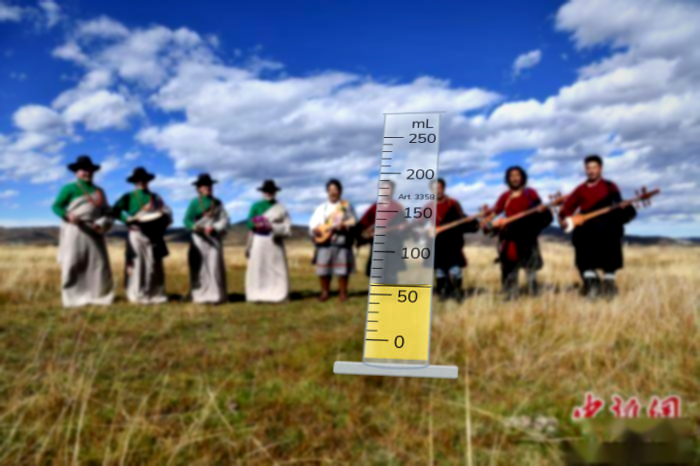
60 mL
